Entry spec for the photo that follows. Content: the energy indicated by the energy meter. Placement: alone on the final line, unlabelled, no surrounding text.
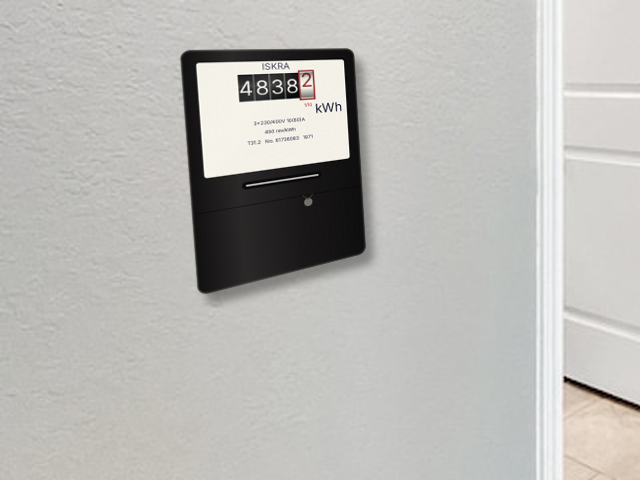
4838.2 kWh
